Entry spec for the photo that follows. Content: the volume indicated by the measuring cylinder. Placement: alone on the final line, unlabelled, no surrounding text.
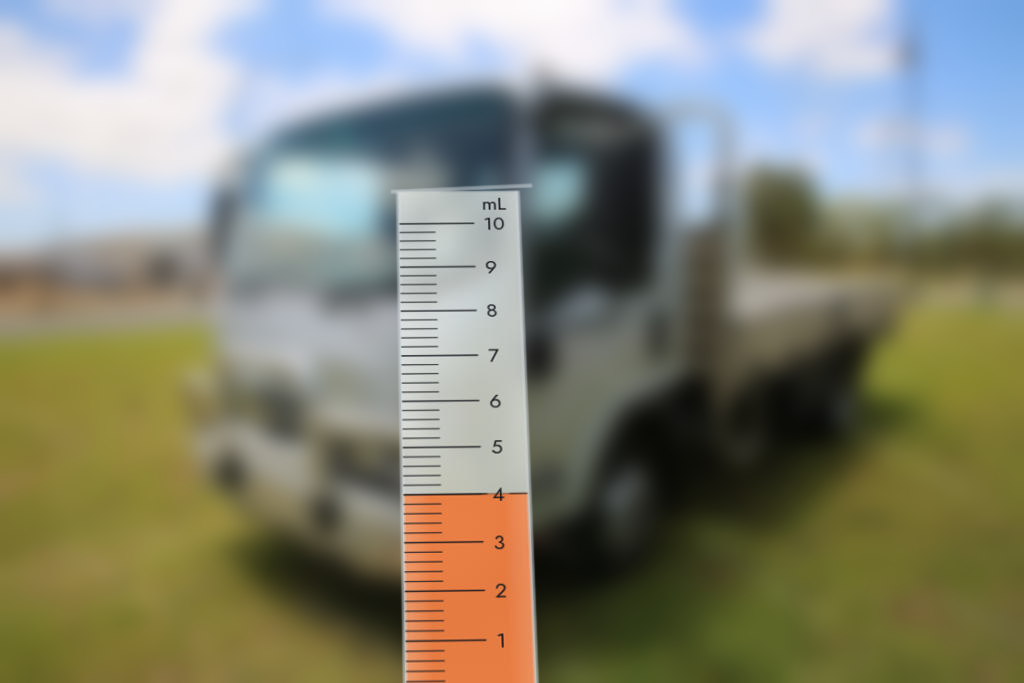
4 mL
